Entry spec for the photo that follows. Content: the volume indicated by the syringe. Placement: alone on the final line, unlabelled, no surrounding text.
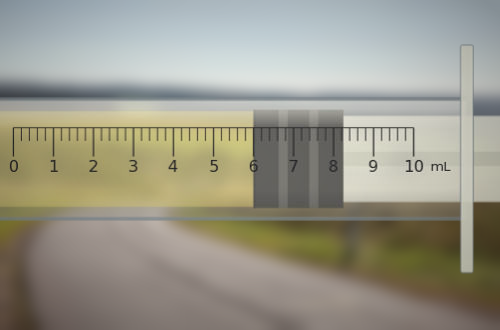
6 mL
